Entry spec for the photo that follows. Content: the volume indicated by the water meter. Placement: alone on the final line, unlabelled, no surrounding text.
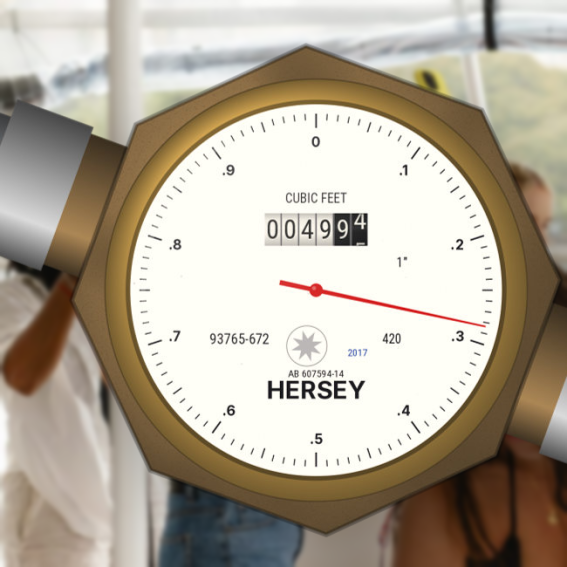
4994.28 ft³
